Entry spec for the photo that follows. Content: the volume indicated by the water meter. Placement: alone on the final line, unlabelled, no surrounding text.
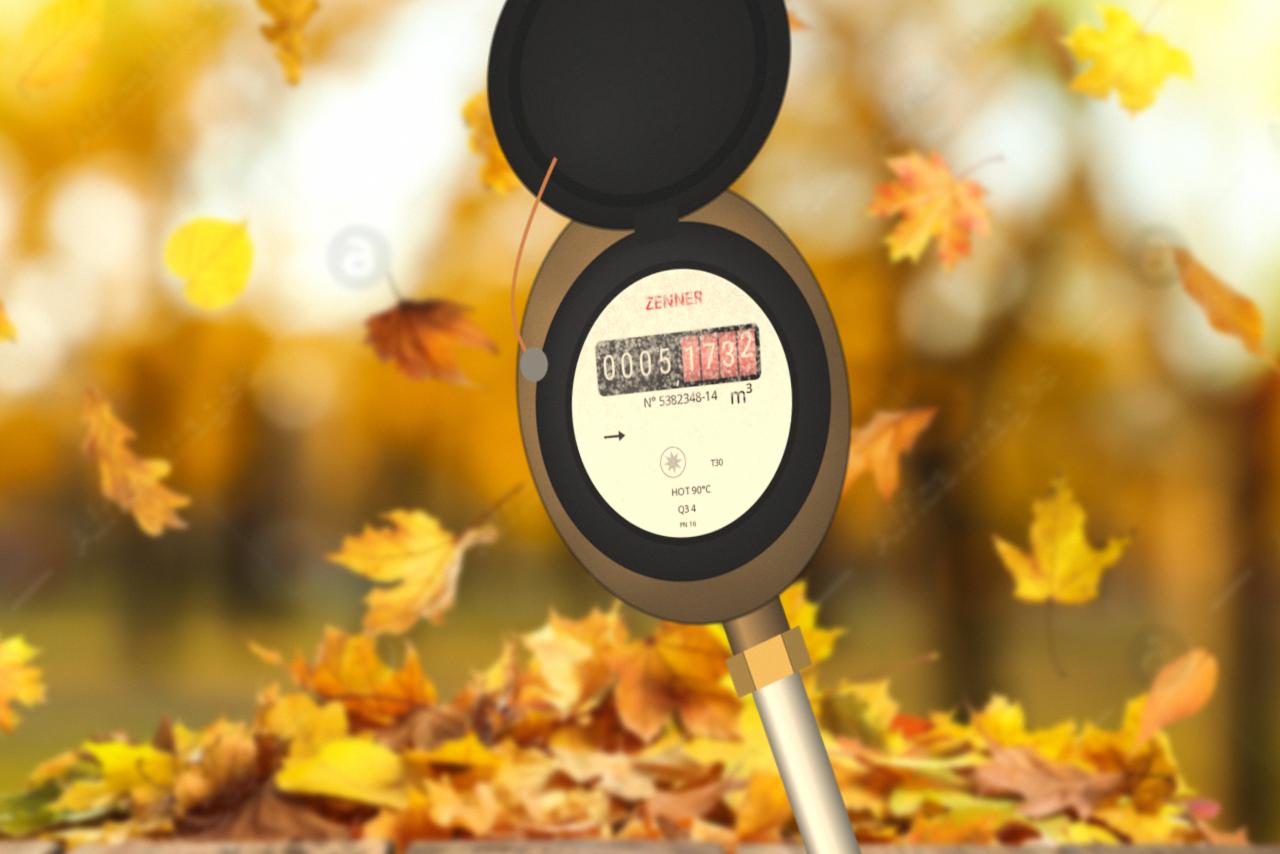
5.1732 m³
